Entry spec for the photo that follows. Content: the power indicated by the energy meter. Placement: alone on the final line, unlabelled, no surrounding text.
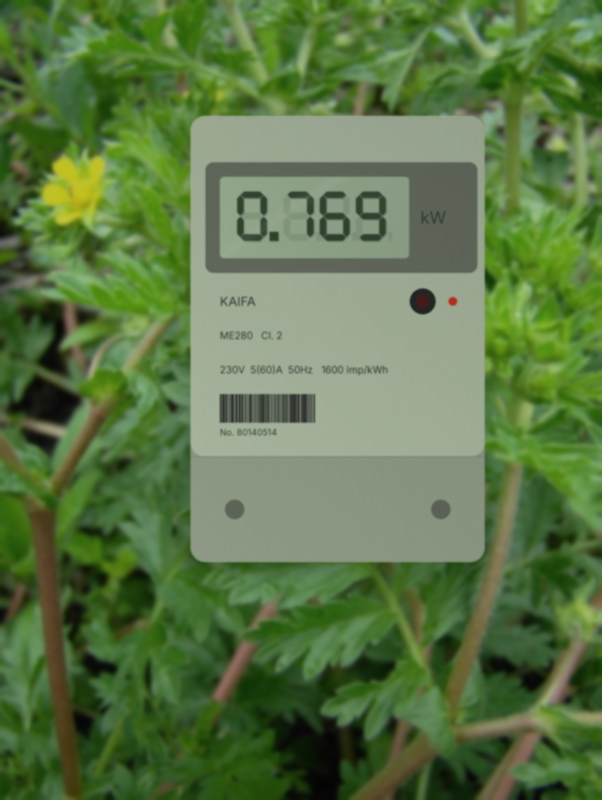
0.769 kW
